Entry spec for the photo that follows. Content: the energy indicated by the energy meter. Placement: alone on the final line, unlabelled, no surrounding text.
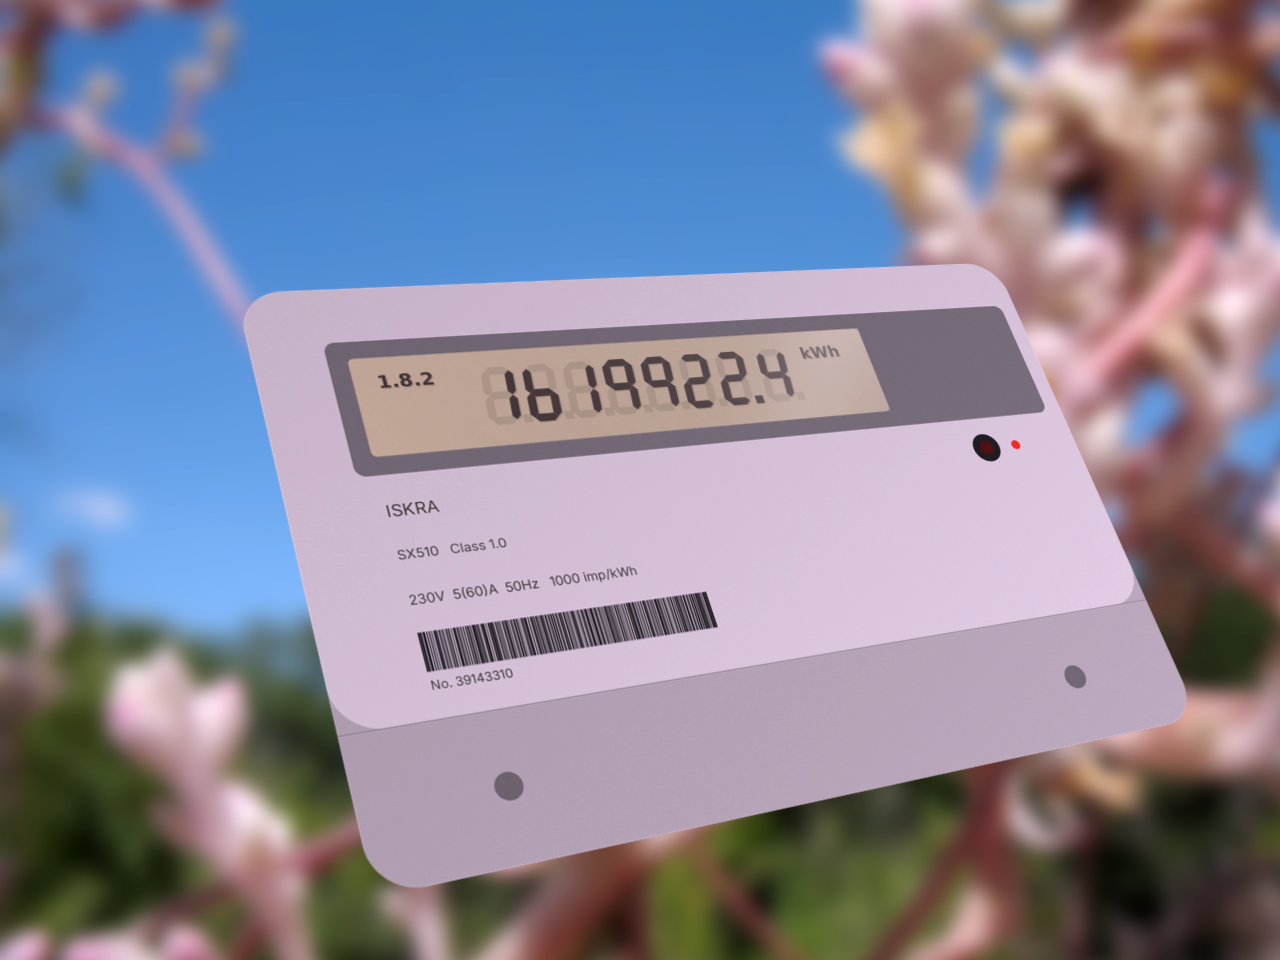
1619922.4 kWh
